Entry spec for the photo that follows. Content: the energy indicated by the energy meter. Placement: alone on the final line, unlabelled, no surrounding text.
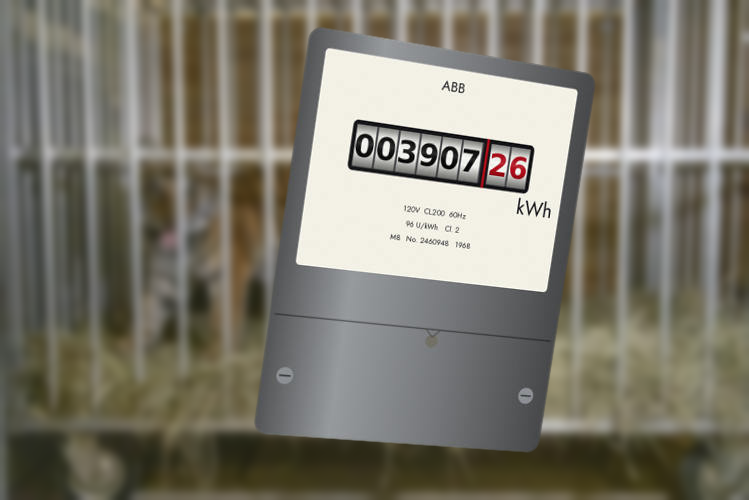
3907.26 kWh
